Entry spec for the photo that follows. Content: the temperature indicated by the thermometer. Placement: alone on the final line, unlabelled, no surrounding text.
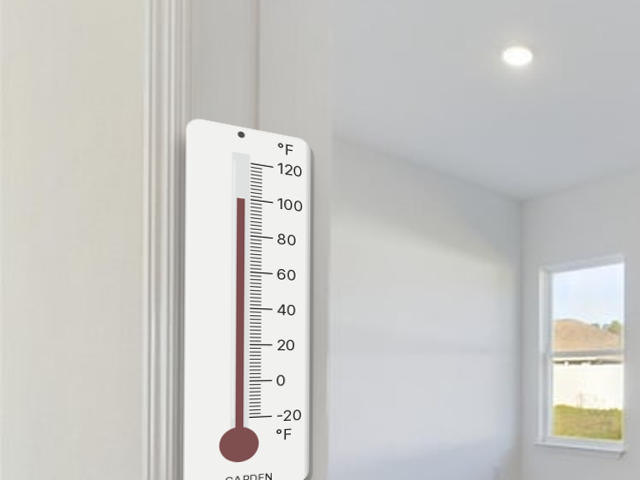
100 °F
